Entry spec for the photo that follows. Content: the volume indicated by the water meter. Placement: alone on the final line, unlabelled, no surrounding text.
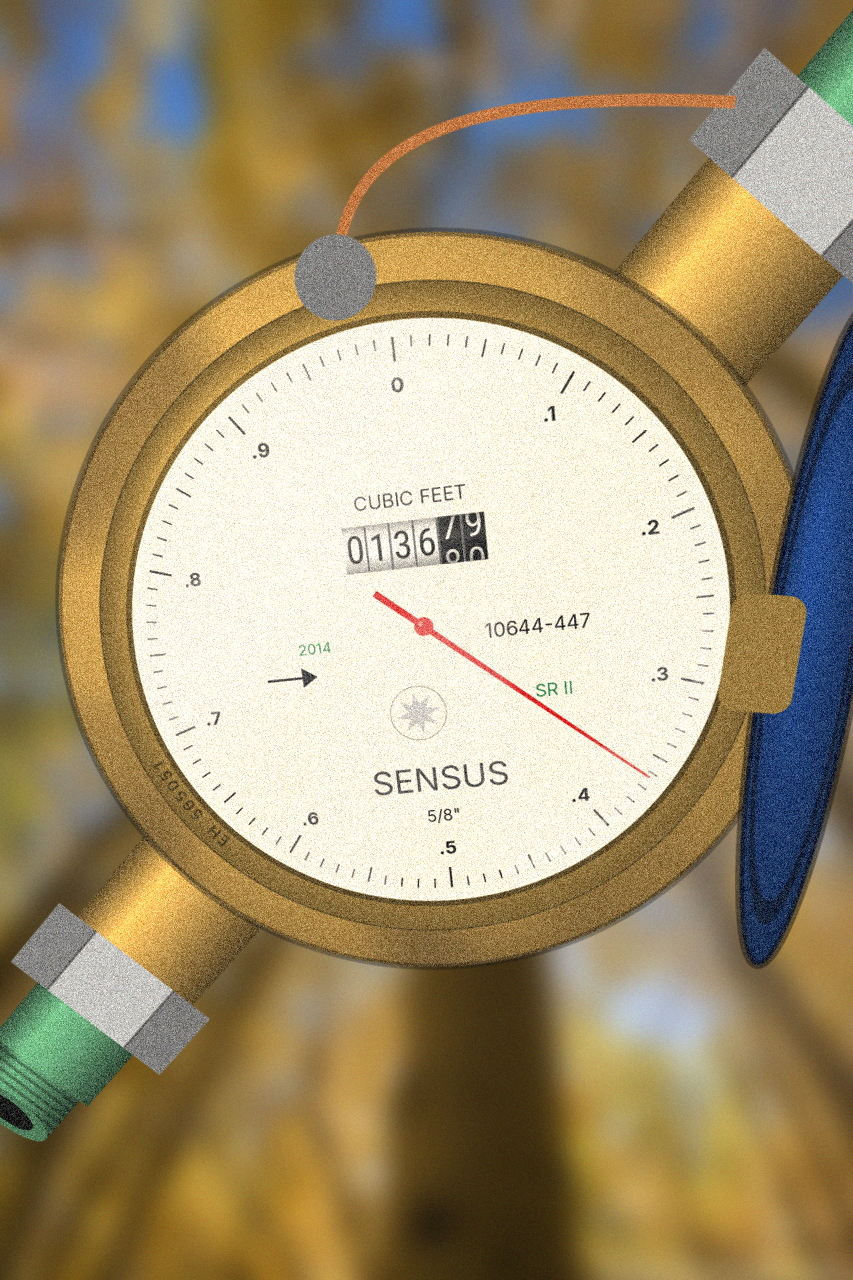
13679.36 ft³
